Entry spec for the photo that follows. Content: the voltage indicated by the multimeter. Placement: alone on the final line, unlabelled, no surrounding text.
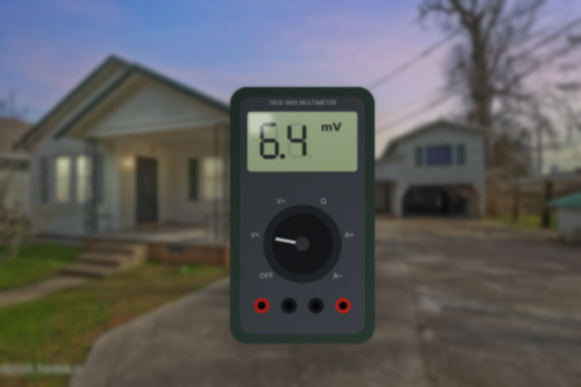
6.4 mV
